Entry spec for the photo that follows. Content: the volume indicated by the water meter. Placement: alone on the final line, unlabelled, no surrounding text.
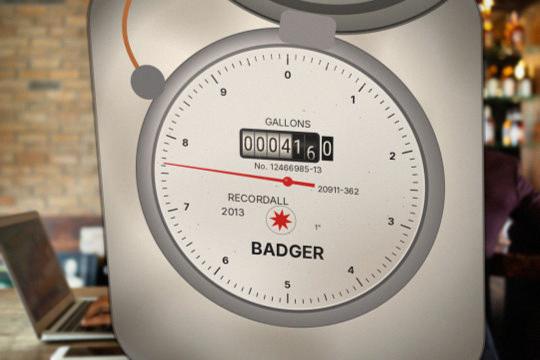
4157.6 gal
